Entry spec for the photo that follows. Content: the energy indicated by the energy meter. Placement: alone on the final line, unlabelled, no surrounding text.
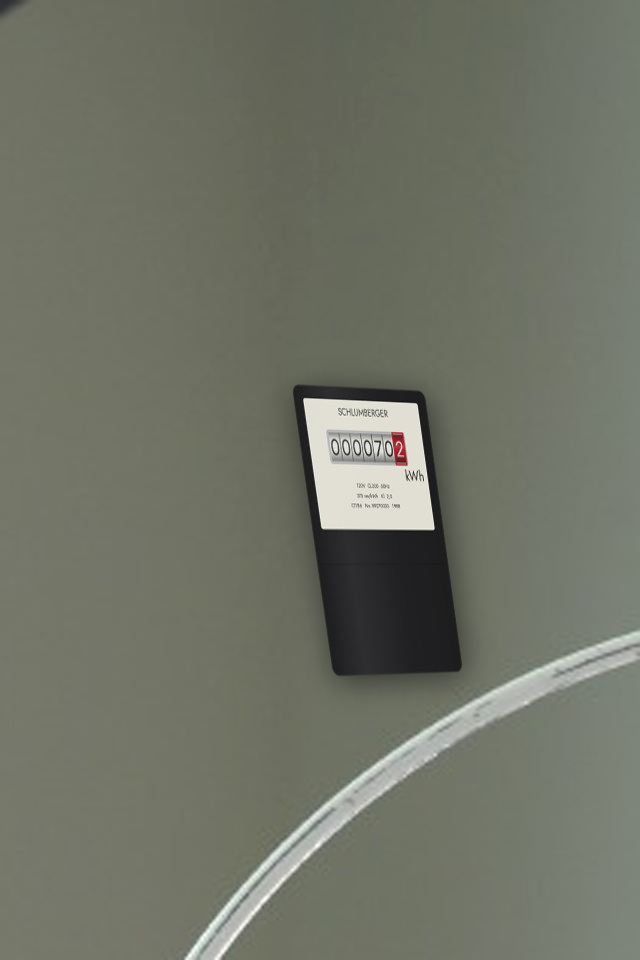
70.2 kWh
